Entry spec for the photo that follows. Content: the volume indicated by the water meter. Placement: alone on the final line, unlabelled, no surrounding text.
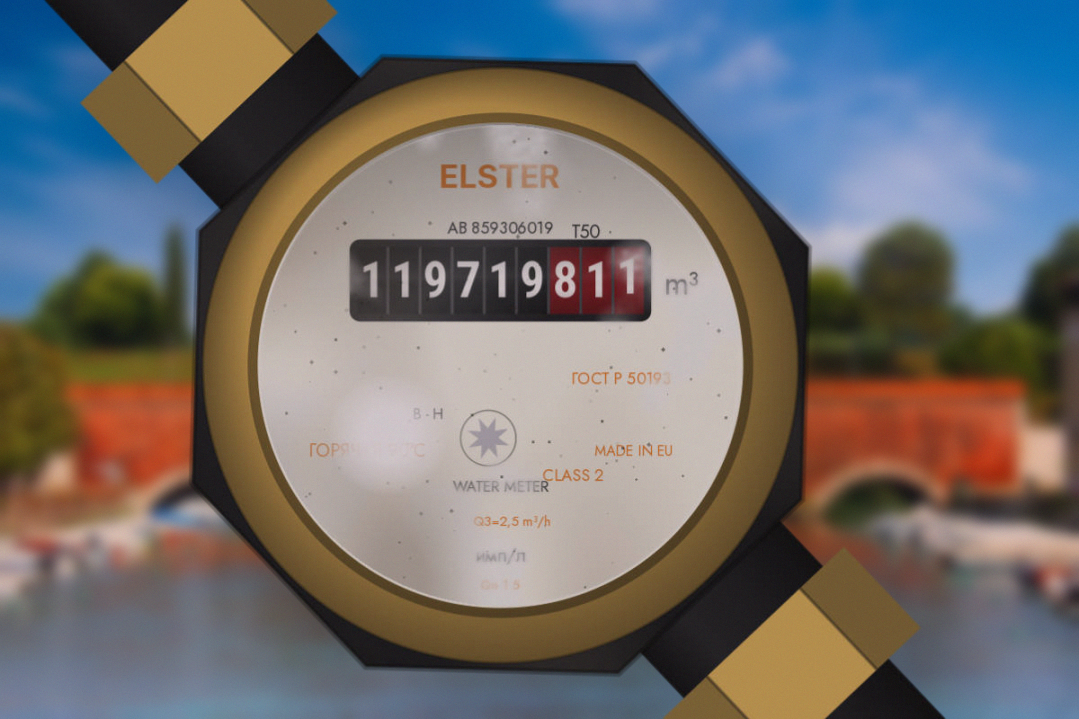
119719.811 m³
